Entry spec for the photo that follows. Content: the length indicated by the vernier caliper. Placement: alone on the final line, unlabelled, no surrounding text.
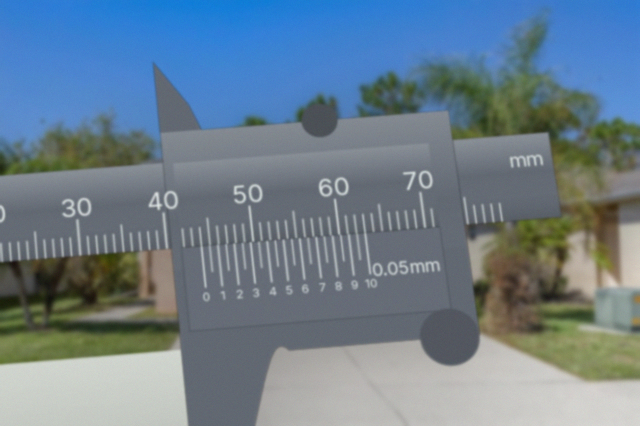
44.0 mm
